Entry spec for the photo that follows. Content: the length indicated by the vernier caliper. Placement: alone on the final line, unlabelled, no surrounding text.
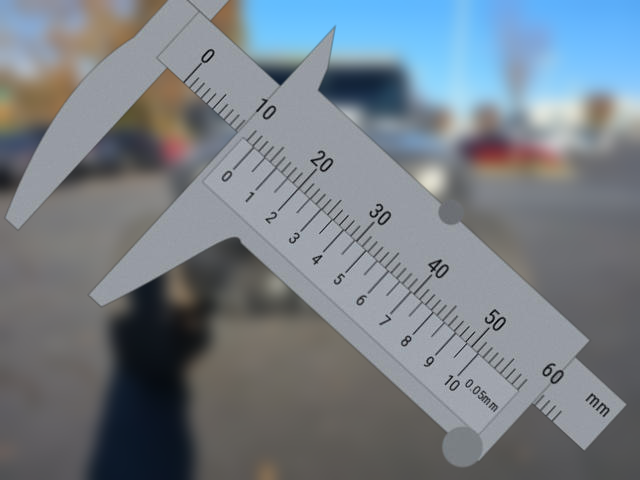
12.2 mm
